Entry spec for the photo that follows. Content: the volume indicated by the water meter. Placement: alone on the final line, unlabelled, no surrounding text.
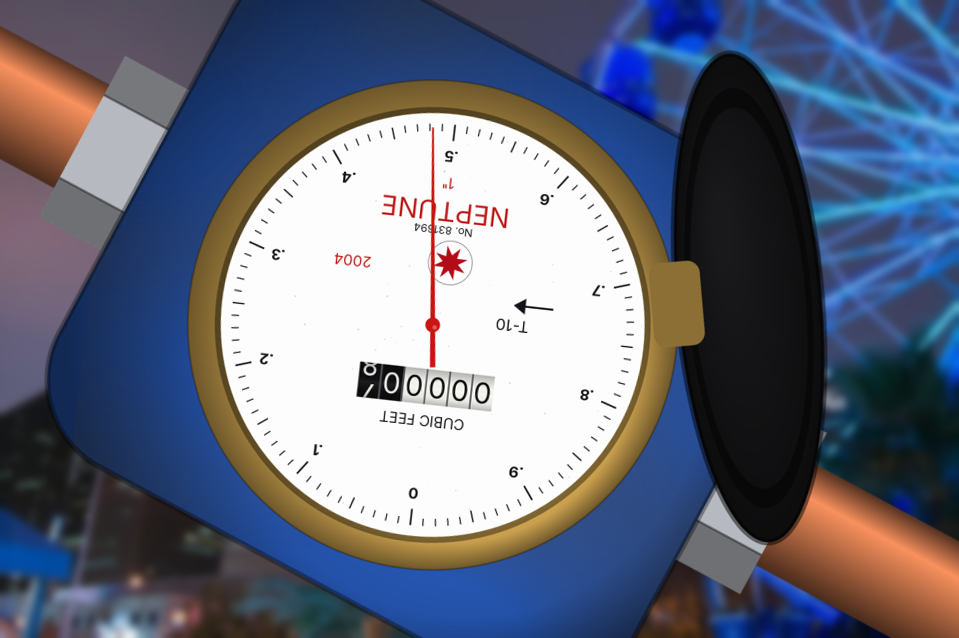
7.48 ft³
